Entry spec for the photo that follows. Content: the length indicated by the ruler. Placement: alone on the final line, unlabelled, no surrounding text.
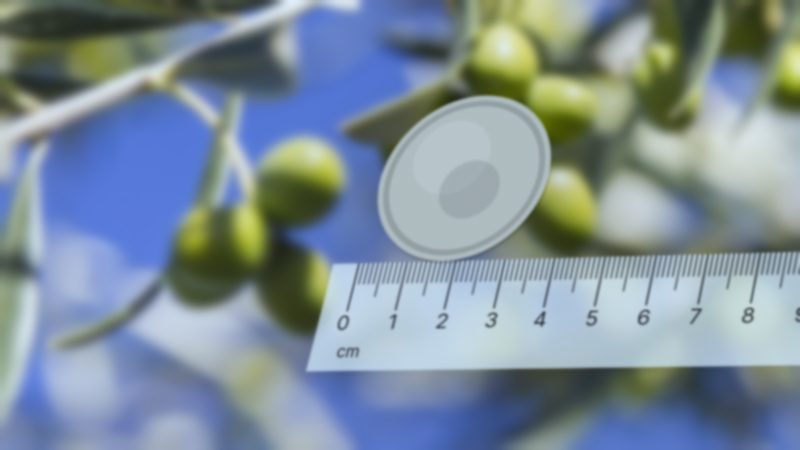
3.5 cm
